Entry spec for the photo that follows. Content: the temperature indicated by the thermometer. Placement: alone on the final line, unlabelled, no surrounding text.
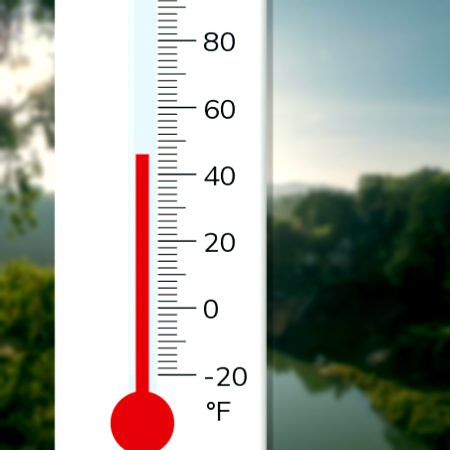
46 °F
